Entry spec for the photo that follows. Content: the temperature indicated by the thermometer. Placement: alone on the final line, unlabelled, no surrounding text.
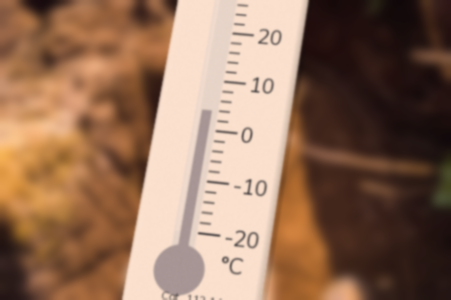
4 °C
